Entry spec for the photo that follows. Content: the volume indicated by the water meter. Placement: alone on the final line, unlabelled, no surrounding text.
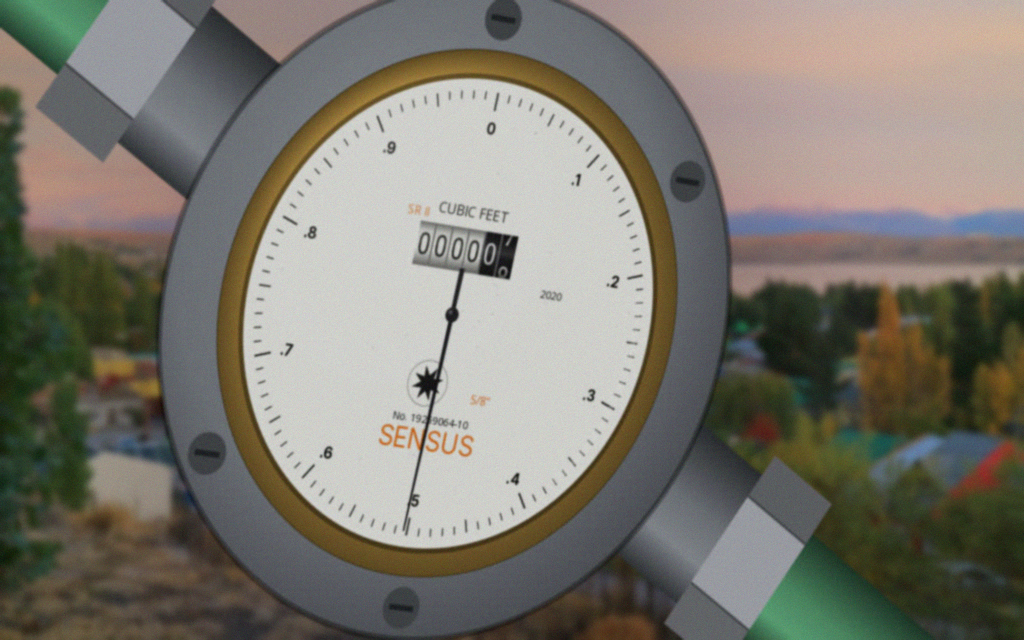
7.50 ft³
